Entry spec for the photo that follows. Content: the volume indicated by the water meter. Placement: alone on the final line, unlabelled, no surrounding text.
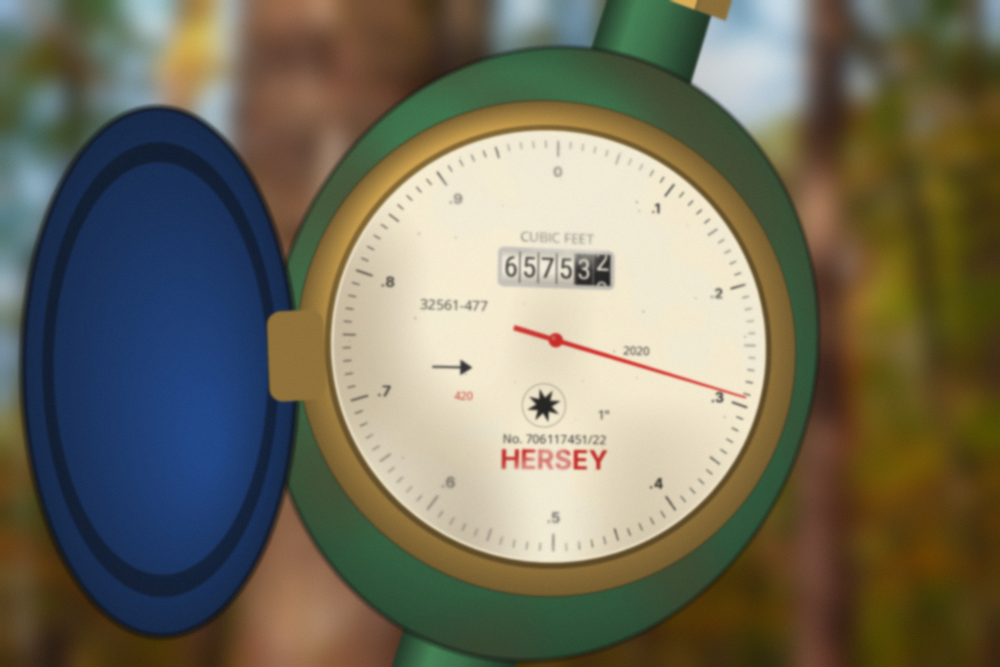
657532.29 ft³
